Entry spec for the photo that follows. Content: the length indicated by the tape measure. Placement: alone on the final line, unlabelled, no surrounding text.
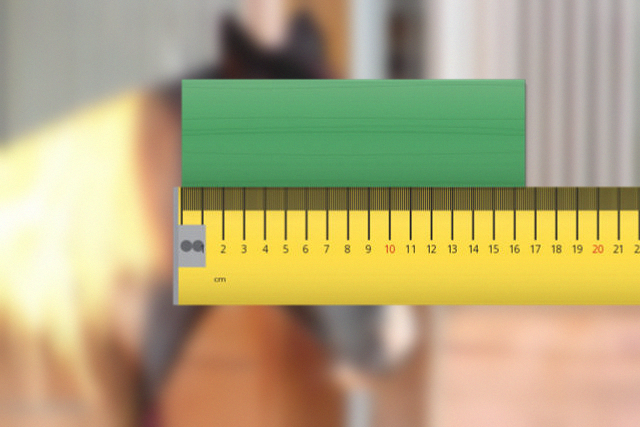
16.5 cm
